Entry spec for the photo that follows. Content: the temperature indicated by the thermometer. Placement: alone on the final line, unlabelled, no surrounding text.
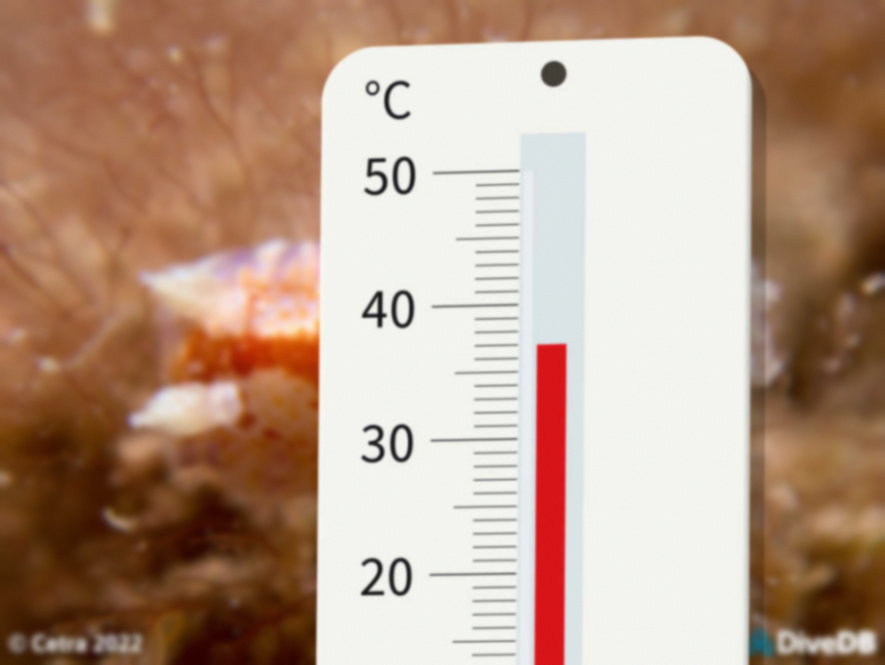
37 °C
